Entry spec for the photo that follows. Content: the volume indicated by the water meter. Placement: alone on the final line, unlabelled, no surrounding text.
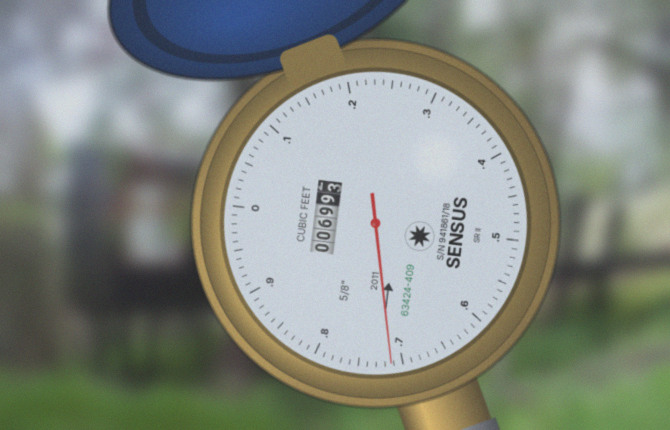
6992.71 ft³
